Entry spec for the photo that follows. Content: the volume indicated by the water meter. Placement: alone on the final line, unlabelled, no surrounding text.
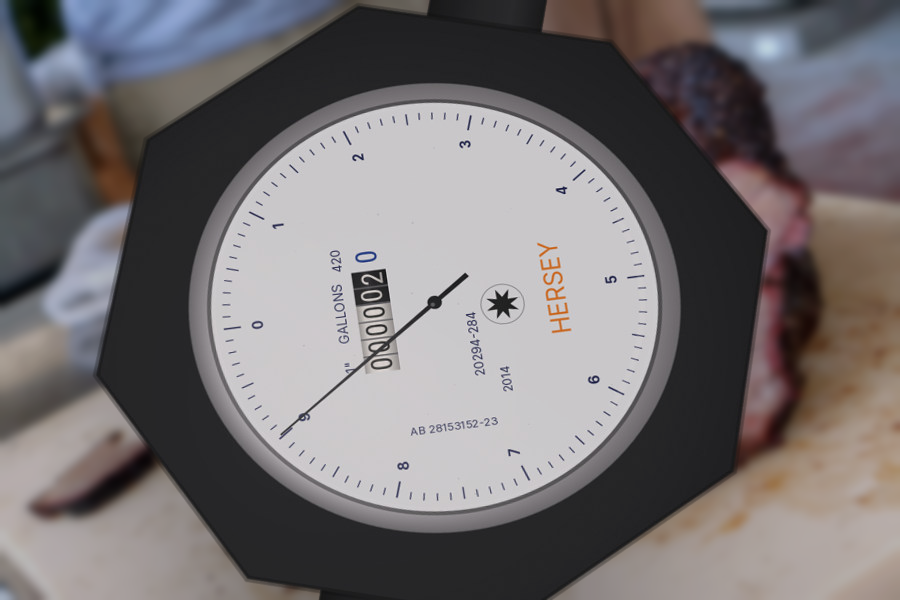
19.0 gal
